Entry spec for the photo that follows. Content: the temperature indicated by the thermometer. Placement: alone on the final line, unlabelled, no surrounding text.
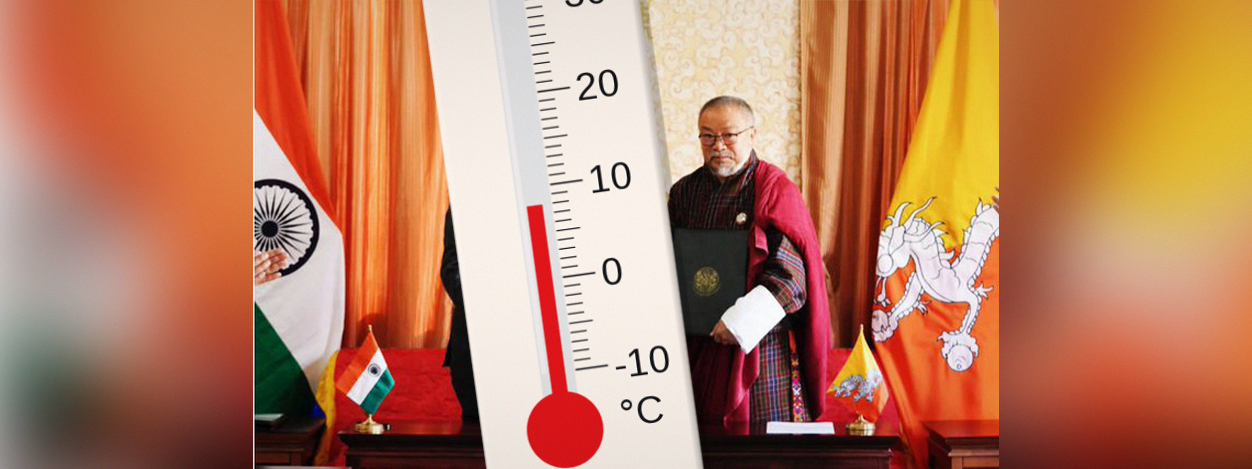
8 °C
